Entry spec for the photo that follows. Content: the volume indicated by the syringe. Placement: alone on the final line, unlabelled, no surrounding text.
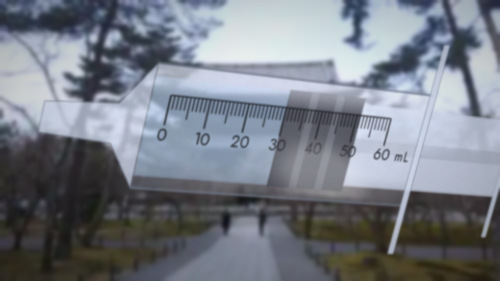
30 mL
